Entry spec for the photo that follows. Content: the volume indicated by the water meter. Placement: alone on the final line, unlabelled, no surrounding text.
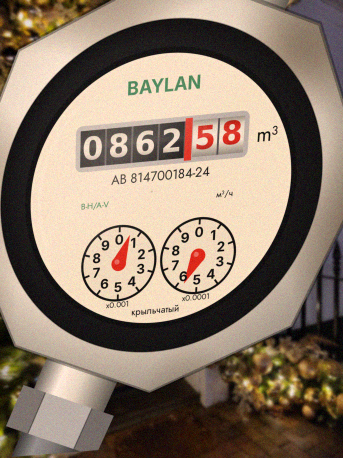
862.5805 m³
